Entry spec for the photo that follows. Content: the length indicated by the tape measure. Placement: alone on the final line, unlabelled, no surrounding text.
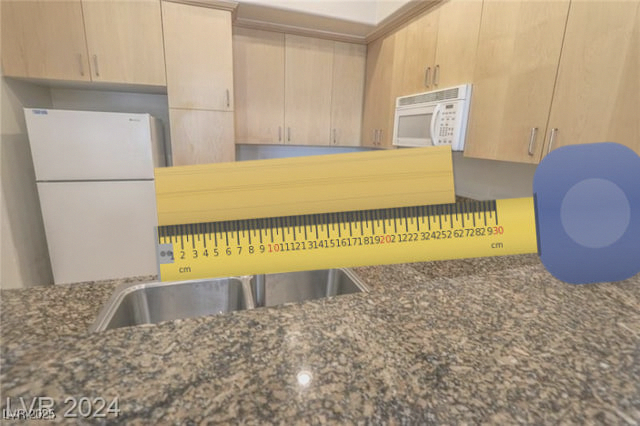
26.5 cm
